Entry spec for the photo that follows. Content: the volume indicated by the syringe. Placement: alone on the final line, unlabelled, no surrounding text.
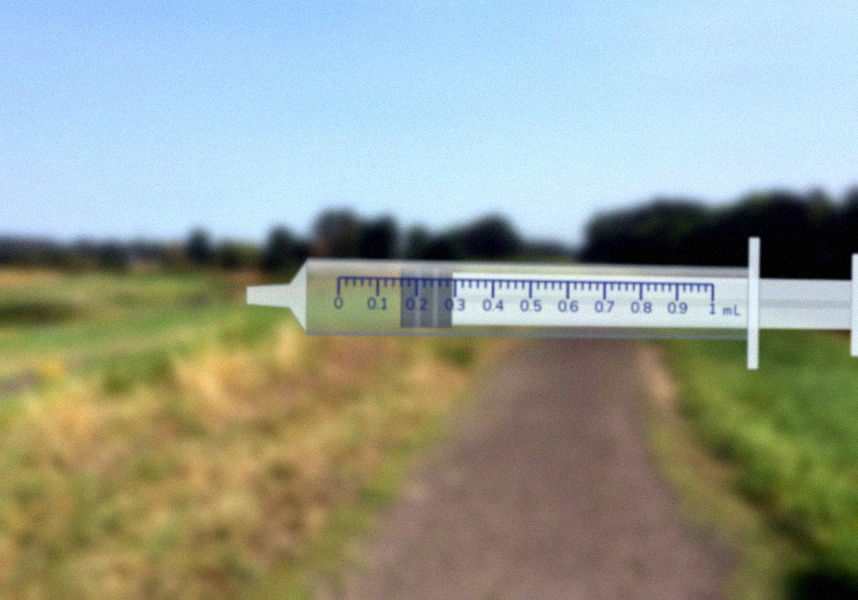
0.16 mL
